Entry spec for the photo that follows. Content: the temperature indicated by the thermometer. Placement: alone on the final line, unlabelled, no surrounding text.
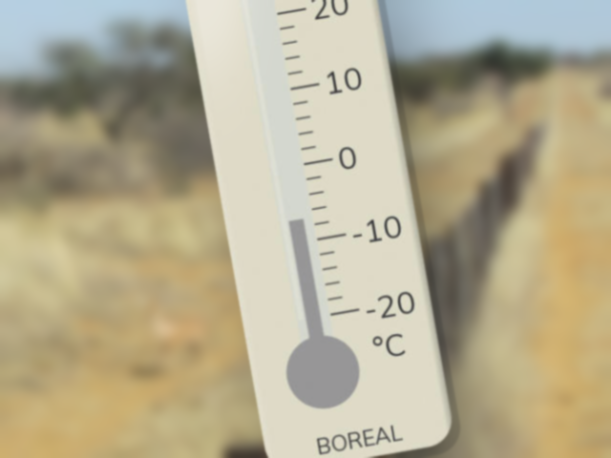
-7 °C
